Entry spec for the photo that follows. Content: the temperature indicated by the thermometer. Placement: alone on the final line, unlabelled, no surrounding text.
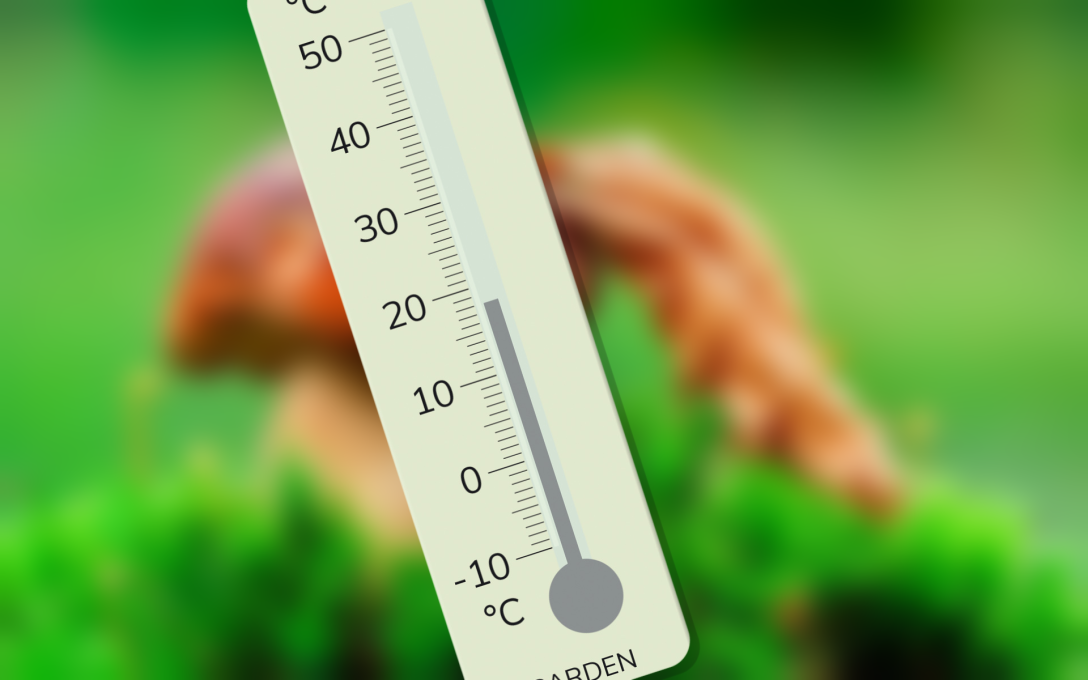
18 °C
